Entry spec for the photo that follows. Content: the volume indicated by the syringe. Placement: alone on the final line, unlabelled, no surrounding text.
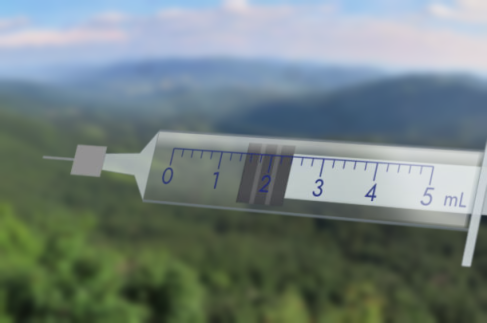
1.5 mL
